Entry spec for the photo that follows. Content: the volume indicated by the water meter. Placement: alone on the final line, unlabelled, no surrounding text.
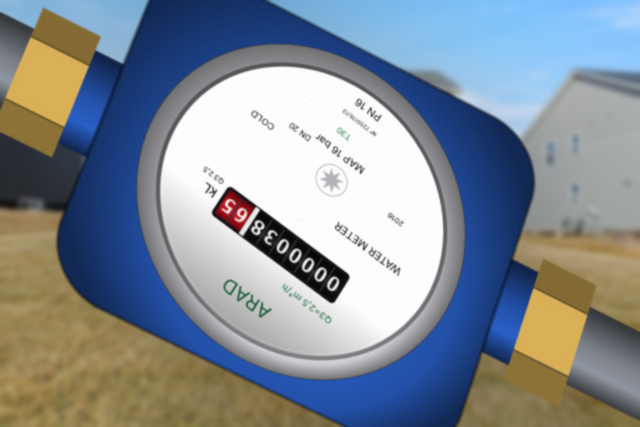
38.65 kL
